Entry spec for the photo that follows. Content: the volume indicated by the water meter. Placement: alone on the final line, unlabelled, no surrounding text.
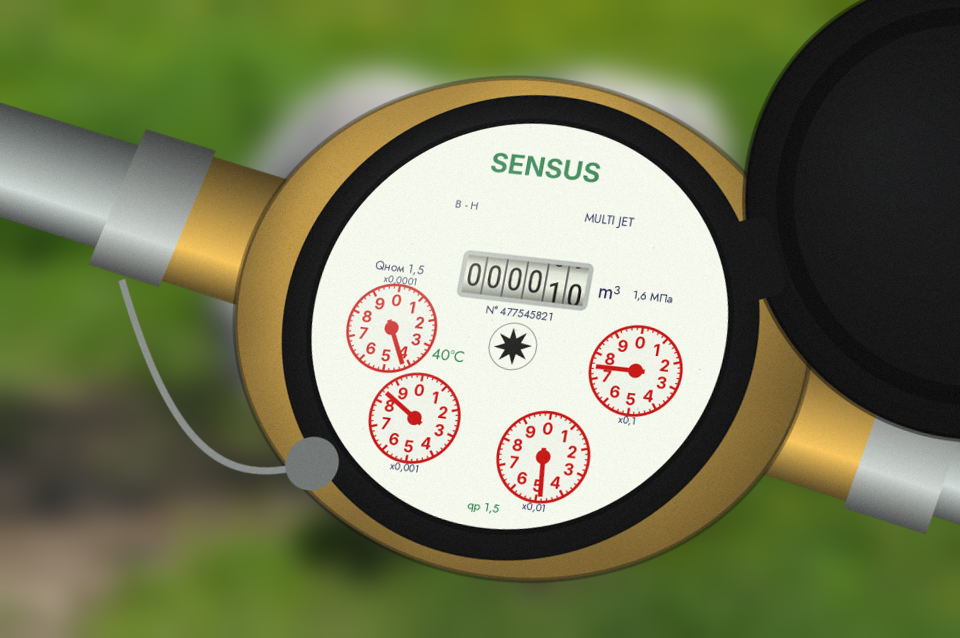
9.7484 m³
